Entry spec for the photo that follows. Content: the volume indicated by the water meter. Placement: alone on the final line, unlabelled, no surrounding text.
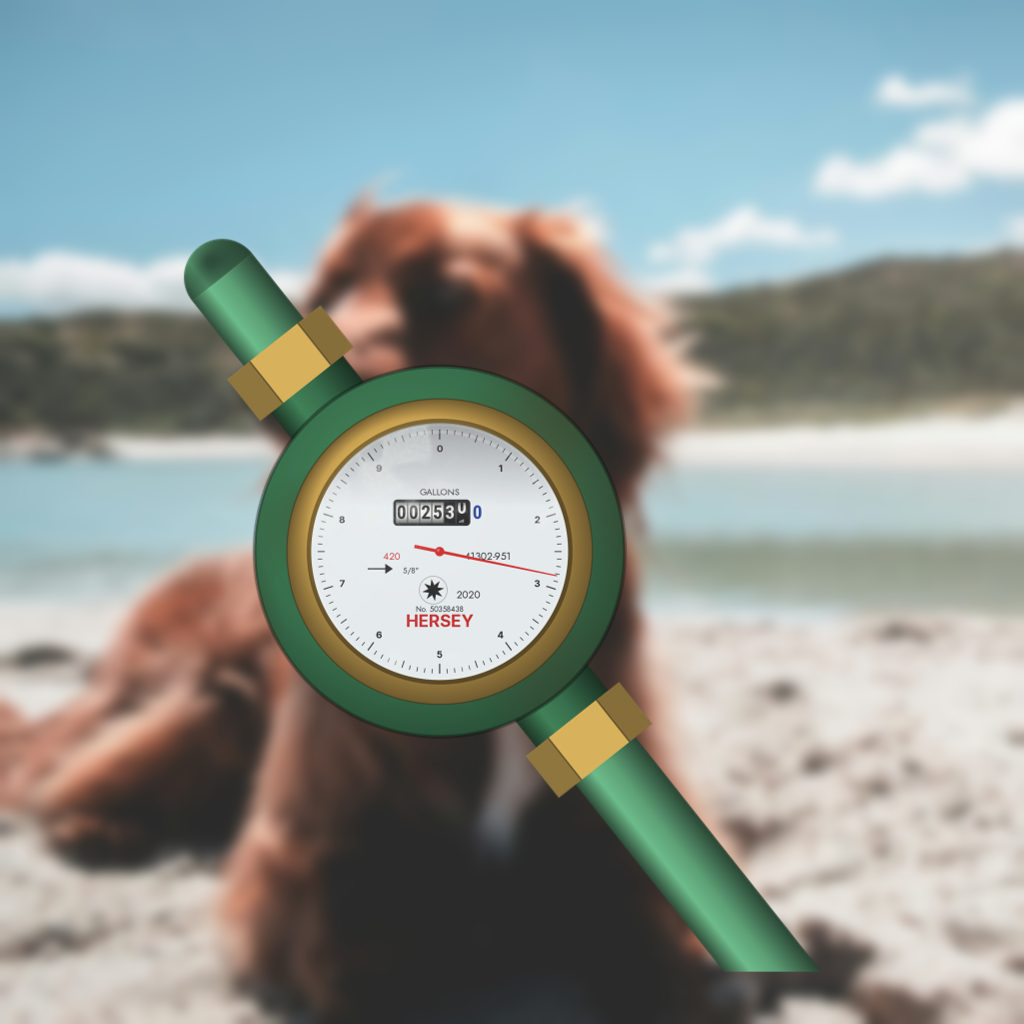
25302.8 gal
